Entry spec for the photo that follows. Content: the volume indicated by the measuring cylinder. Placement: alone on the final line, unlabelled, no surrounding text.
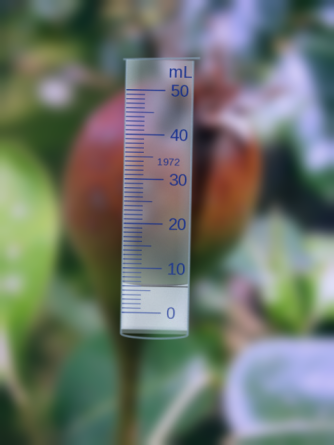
6 mL
